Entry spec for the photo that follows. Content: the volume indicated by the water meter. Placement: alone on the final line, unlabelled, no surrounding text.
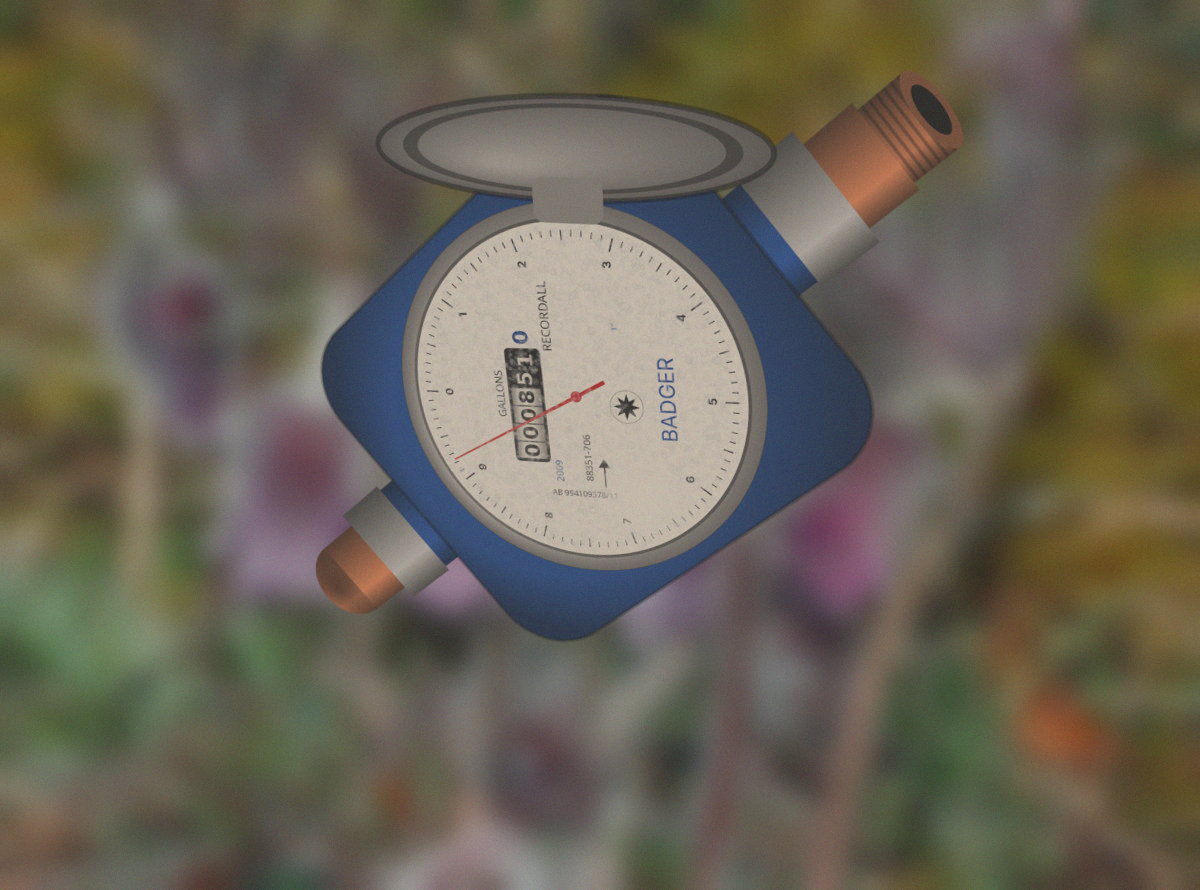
8509.2 gal
